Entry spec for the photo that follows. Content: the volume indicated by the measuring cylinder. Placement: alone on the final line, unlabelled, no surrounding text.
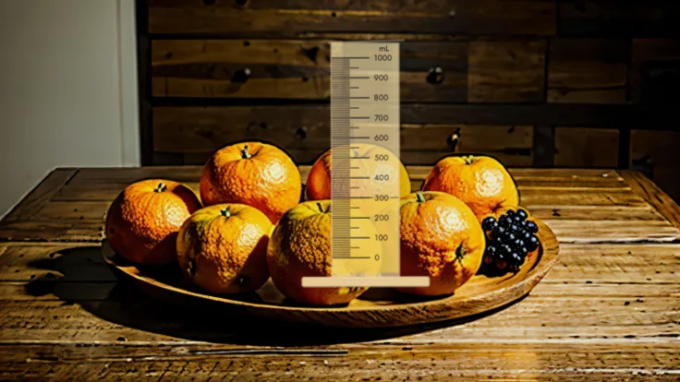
300 mL
